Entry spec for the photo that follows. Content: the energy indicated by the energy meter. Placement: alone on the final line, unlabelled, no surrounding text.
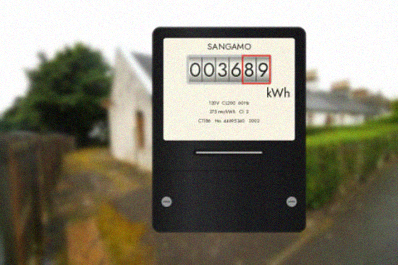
36.89 kWh
